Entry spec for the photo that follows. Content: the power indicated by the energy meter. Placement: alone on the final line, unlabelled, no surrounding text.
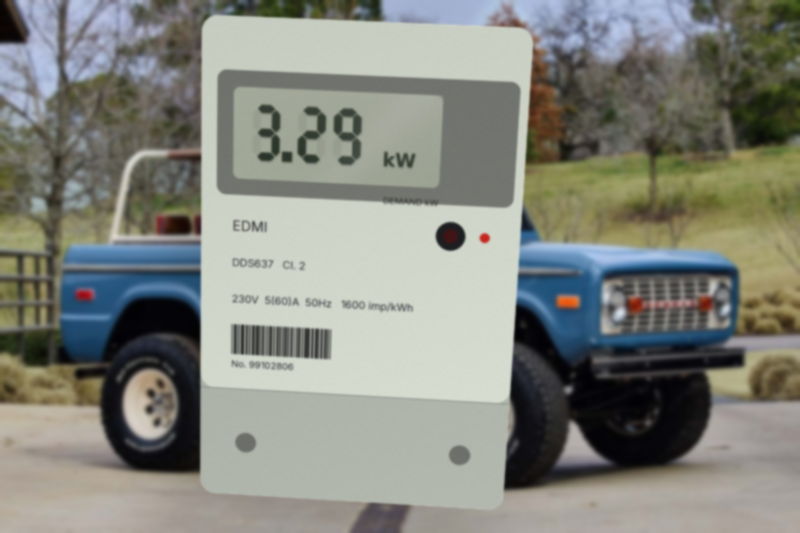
3.29 kW
